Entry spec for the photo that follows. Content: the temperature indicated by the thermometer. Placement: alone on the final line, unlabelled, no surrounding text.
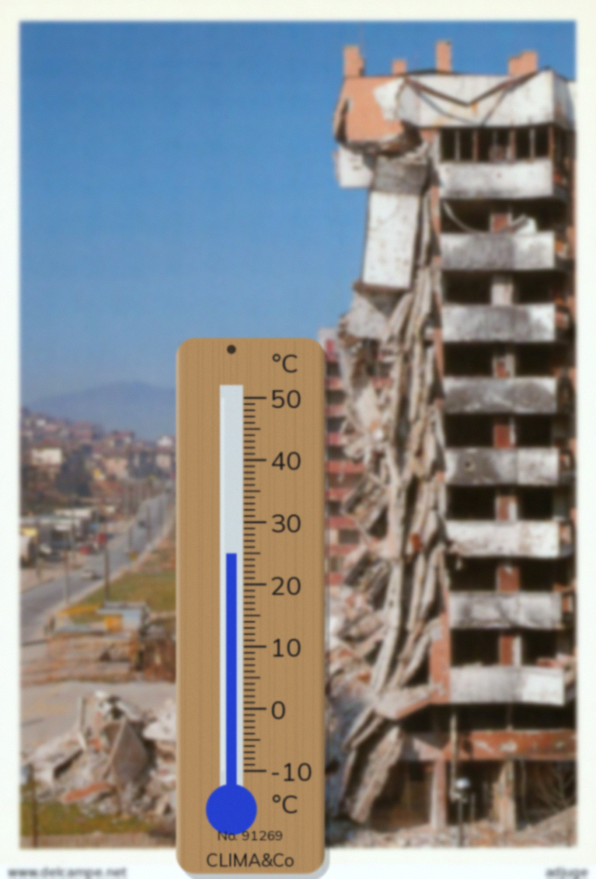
25 °C
